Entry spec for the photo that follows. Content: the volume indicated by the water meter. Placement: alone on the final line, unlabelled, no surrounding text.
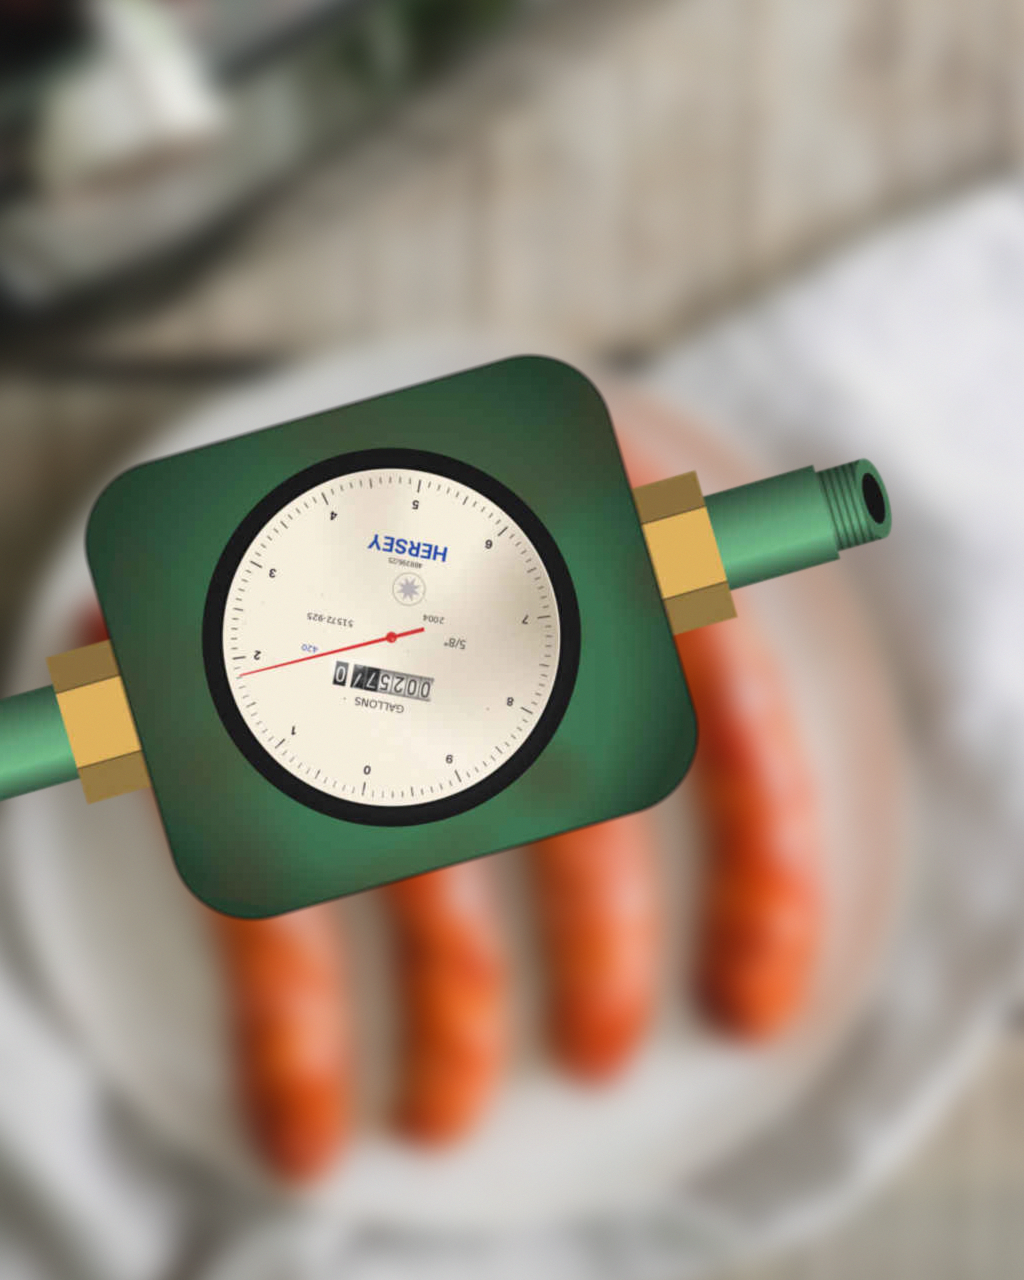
25771.8 gal
